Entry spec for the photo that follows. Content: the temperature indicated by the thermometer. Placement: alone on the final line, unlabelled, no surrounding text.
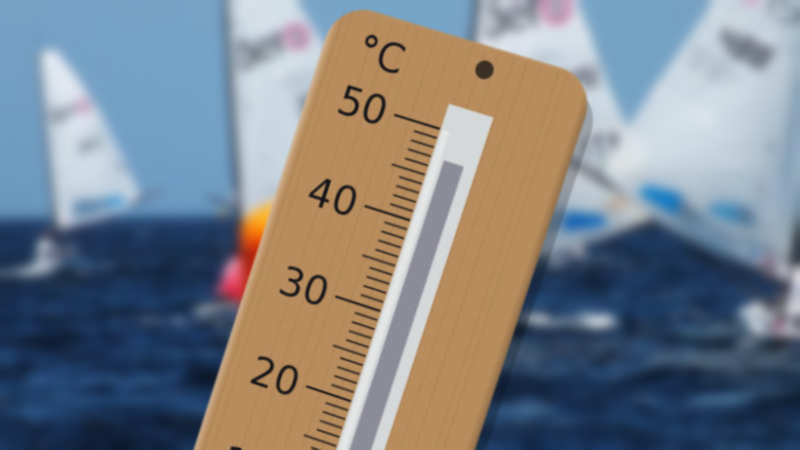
47 °C
